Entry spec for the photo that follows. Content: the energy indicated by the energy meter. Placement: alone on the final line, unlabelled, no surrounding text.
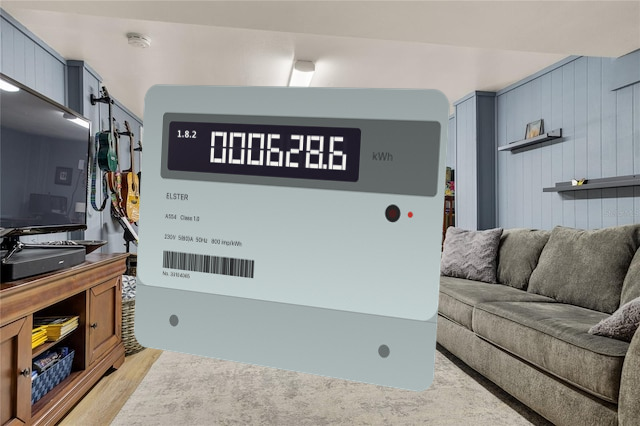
628.6 kWh
